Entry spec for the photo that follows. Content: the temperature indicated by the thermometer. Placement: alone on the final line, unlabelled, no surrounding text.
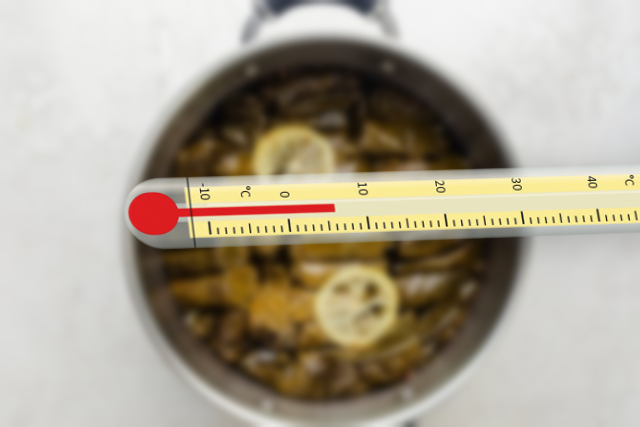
6 °C
